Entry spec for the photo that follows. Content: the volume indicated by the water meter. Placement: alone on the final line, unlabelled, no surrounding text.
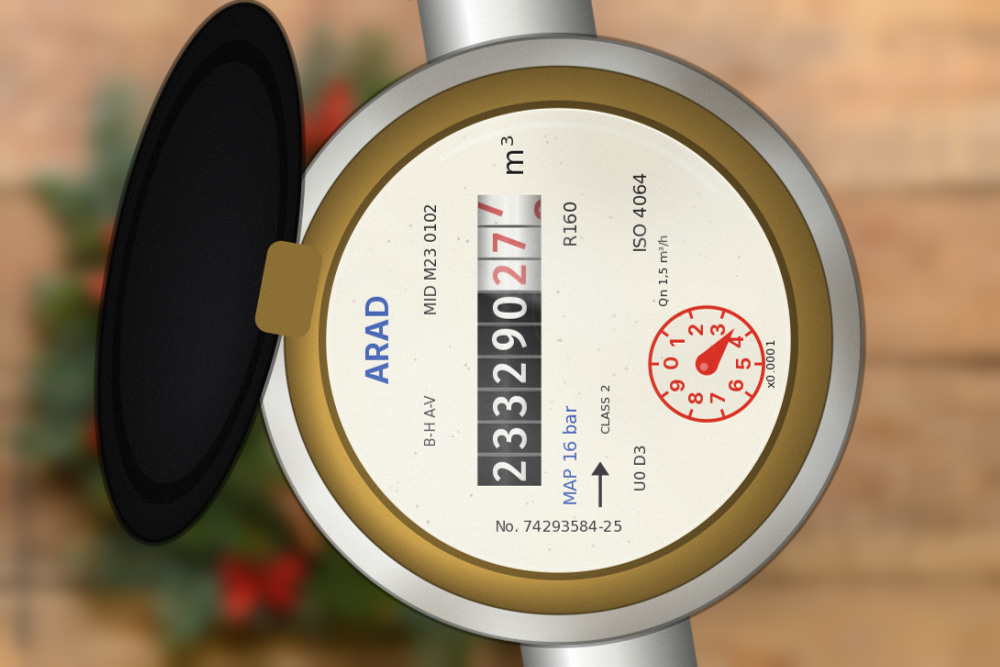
233290.2773 m³
